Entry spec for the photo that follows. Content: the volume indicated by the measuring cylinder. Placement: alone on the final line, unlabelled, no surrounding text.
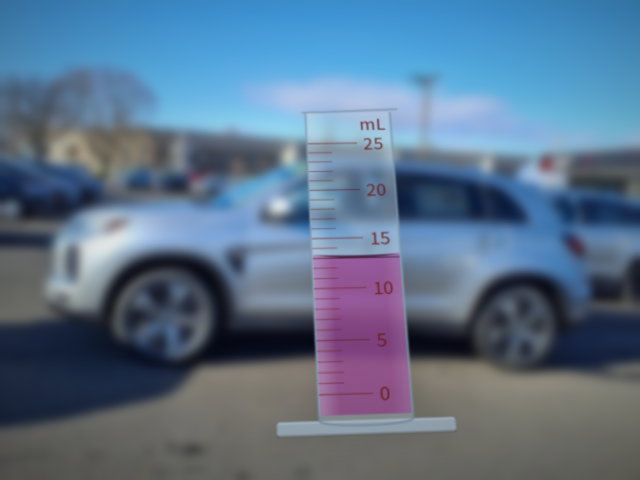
13 mL
